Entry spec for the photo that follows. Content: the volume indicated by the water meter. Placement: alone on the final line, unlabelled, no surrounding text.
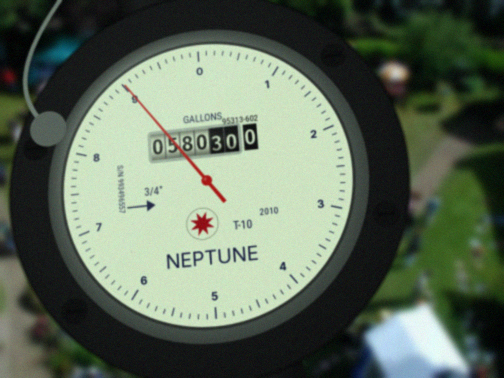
580299.0 gal
